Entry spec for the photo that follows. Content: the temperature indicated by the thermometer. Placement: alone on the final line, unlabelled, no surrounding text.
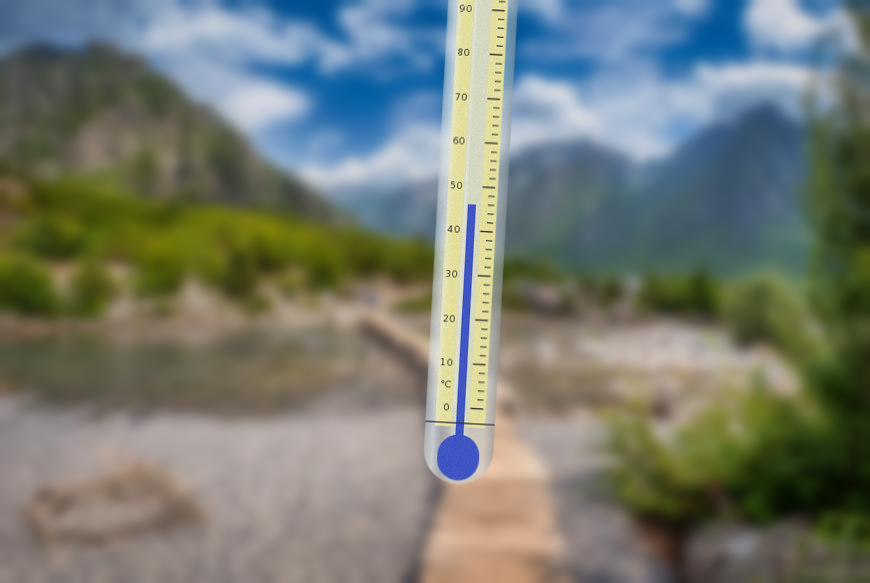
46 °C
